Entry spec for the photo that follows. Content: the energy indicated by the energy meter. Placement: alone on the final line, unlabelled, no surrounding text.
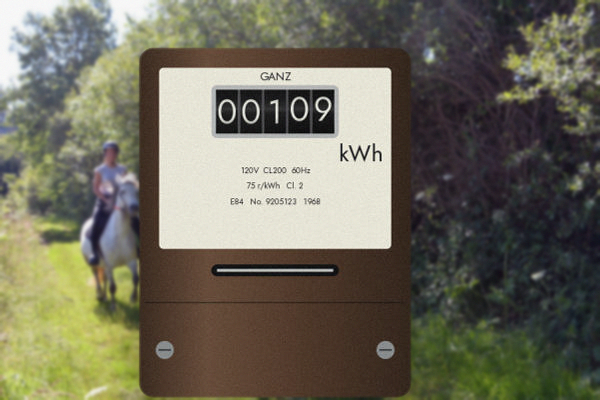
109 kWh
